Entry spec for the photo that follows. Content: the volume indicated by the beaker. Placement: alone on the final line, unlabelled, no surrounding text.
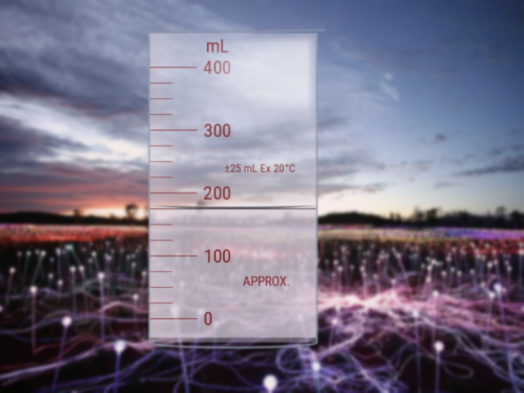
175 mL
